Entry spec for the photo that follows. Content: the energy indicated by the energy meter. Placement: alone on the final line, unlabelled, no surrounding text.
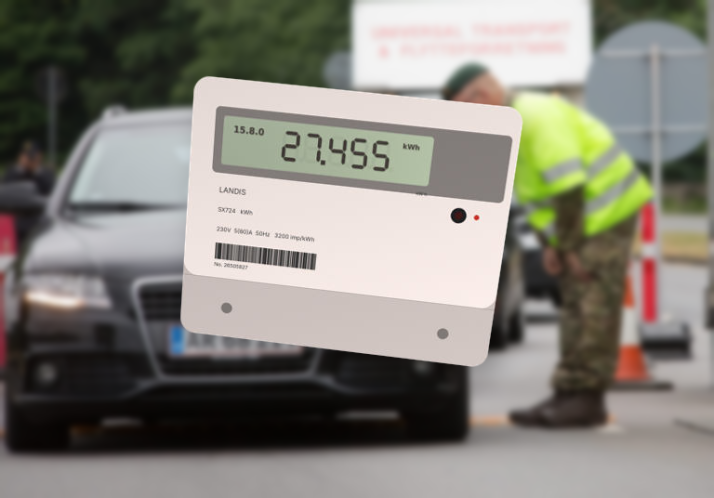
27.455 kWh
